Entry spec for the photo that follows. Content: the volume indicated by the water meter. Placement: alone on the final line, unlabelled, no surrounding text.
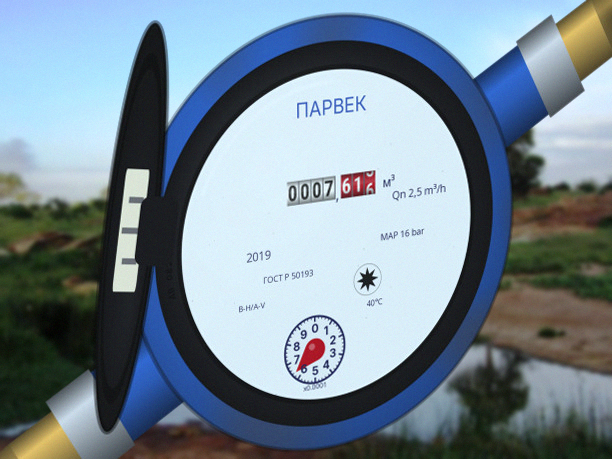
7.6156 m³
